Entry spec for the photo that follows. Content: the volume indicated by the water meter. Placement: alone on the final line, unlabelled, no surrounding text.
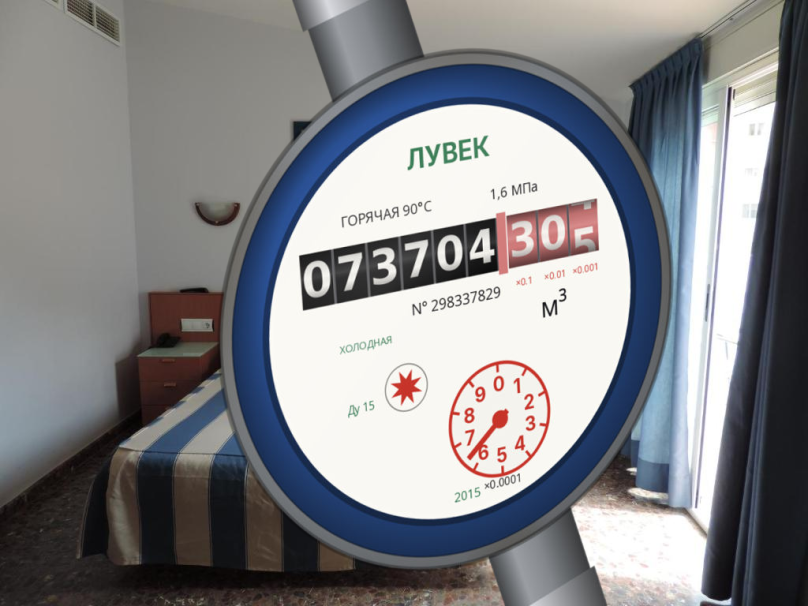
73704.3046 m³
